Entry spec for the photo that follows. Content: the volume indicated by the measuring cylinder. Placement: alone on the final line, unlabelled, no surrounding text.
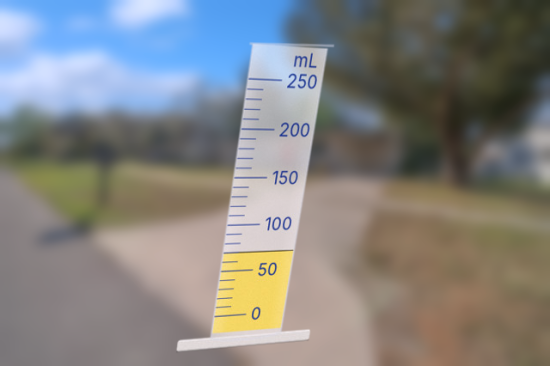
70 mL
